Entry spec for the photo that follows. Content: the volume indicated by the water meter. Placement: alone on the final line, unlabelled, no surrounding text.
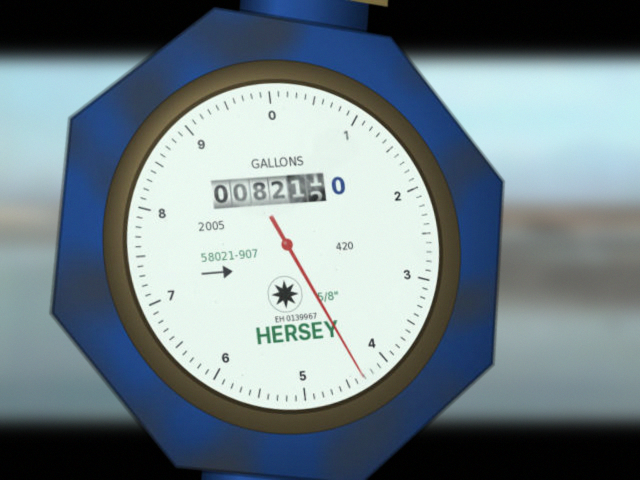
82114.3 gal
